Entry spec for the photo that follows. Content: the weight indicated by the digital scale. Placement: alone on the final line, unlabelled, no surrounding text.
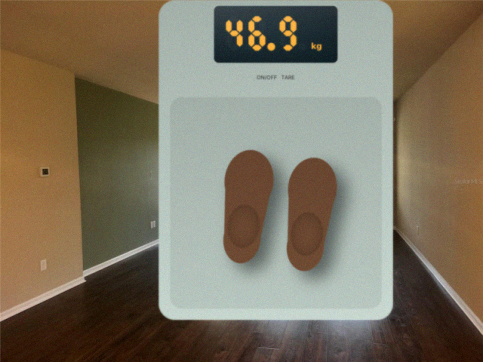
46.9 kg
